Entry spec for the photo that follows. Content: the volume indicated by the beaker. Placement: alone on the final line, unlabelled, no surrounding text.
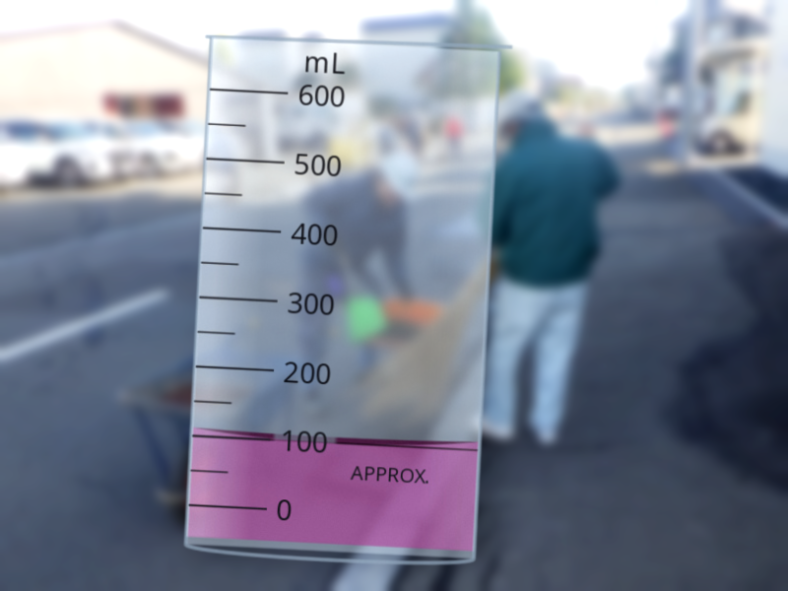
100 mL
